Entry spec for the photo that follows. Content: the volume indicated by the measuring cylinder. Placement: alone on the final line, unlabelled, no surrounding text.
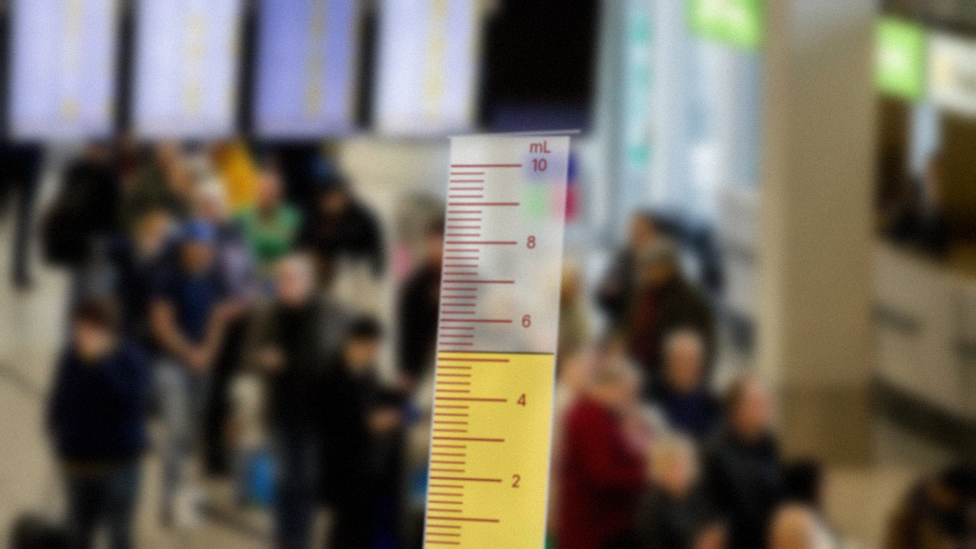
5.2 mL
